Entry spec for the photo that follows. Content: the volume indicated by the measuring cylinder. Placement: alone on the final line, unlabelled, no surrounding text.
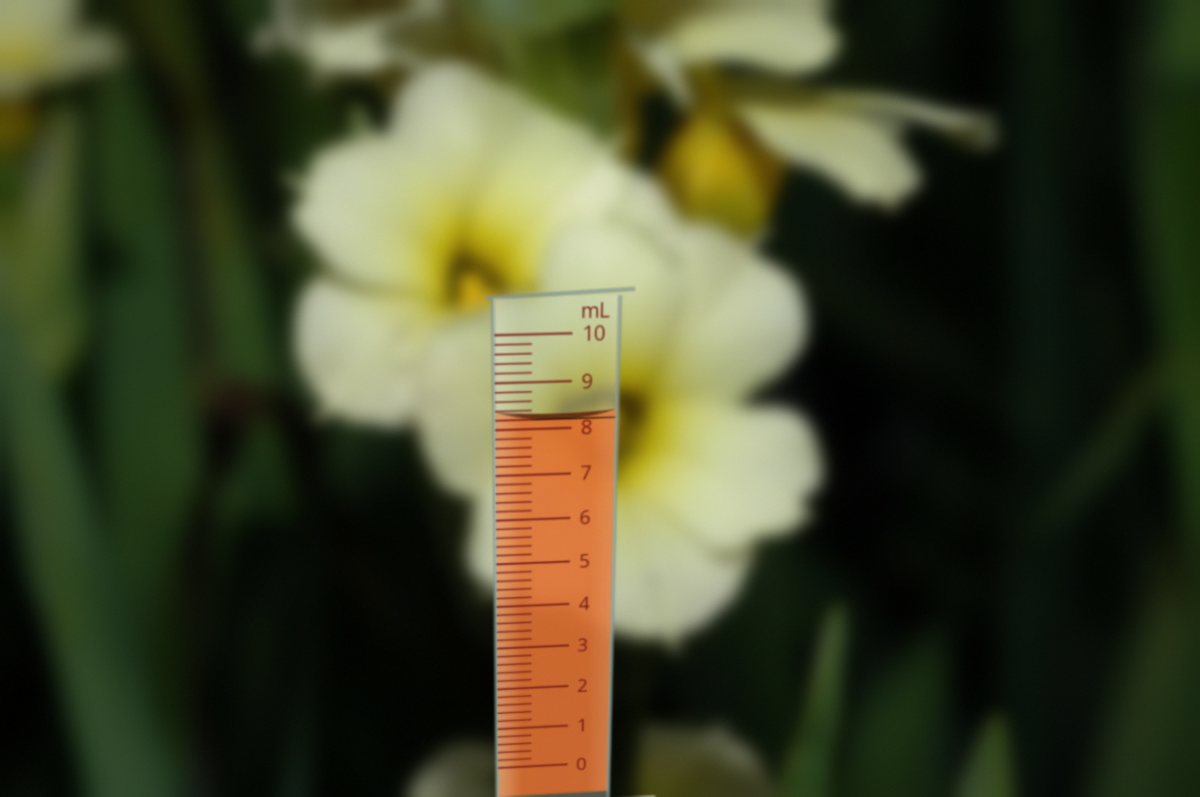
8.2 mL
